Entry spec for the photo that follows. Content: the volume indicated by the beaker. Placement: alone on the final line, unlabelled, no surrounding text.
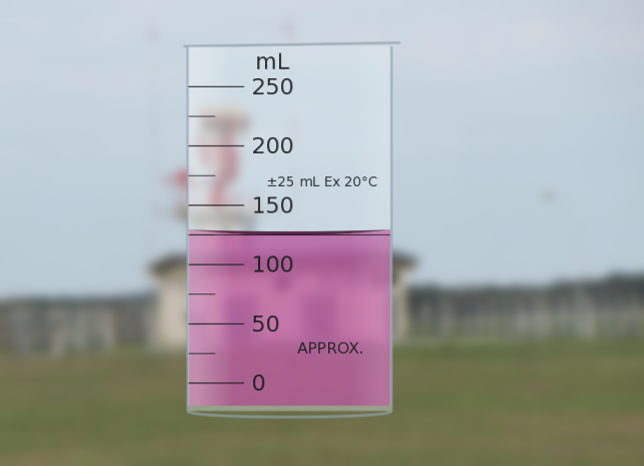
125 mL
